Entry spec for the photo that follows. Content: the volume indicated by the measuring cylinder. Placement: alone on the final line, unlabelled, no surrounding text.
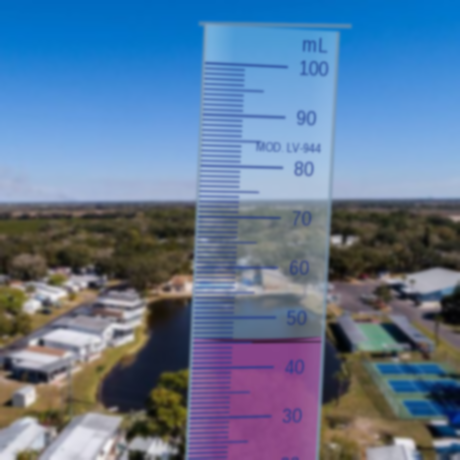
45 mL
